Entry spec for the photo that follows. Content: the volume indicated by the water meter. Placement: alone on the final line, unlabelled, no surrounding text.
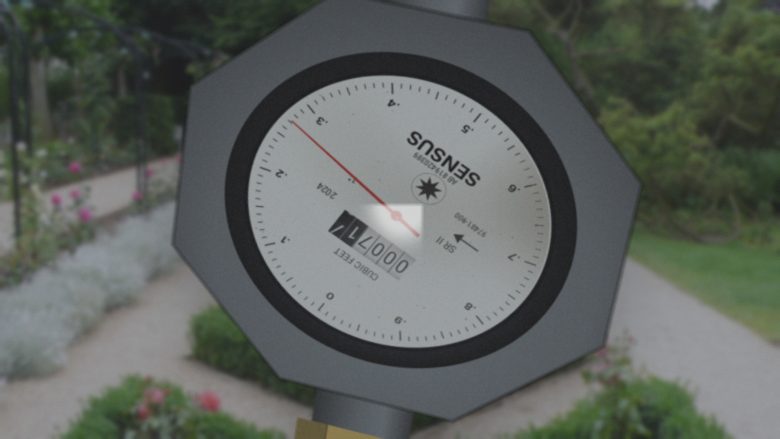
717.27 ft³
